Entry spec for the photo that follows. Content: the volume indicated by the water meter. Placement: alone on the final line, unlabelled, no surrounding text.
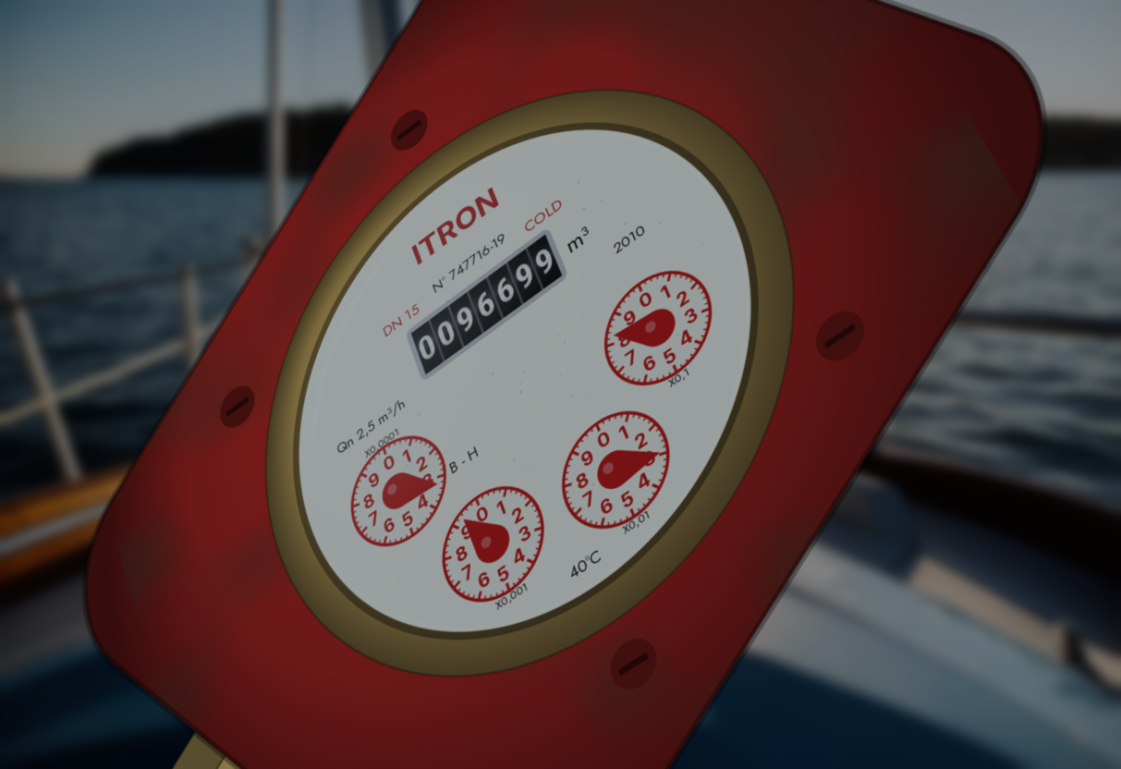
96699.8293 m³
